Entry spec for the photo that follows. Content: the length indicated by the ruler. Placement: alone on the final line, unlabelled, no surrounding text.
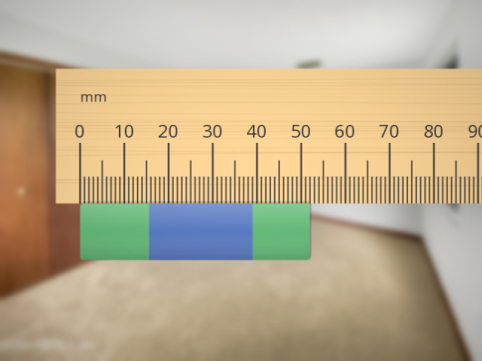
52 mm
